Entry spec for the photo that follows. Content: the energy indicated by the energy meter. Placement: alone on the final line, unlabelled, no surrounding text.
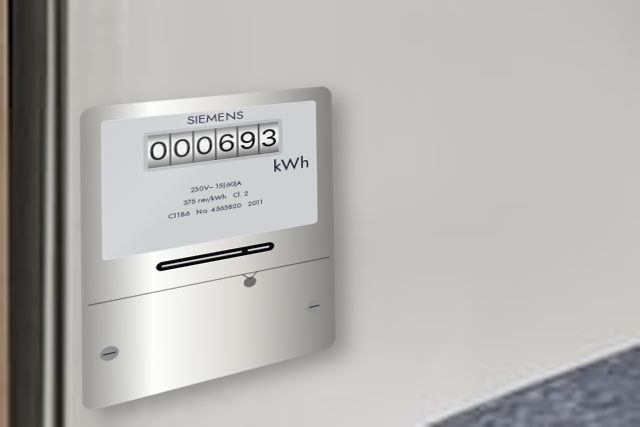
693 kWh
